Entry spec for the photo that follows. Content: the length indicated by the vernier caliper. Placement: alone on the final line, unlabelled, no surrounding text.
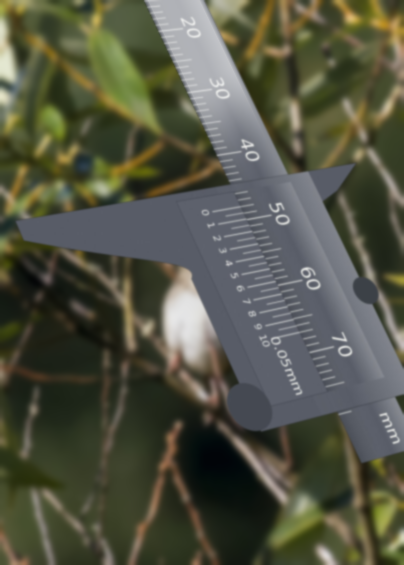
48.0 mm
